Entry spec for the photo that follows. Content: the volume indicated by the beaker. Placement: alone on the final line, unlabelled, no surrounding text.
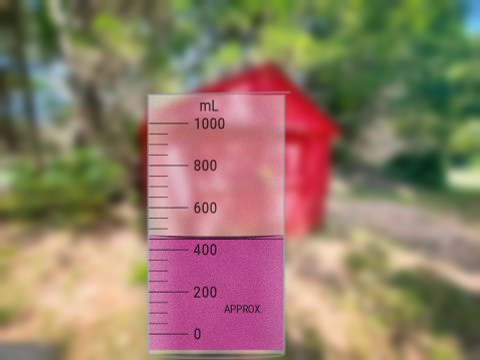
450 mL
